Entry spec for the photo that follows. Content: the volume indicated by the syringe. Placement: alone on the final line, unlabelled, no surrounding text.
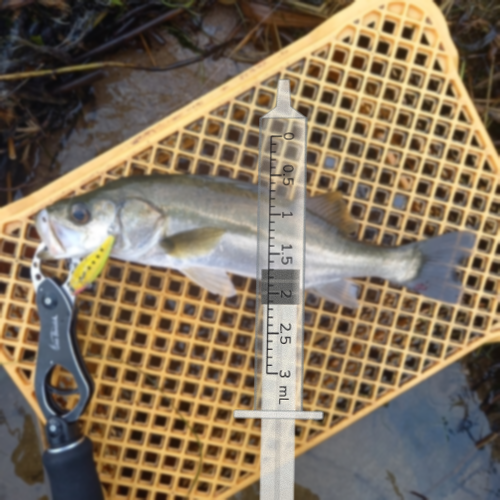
1.7 mL
